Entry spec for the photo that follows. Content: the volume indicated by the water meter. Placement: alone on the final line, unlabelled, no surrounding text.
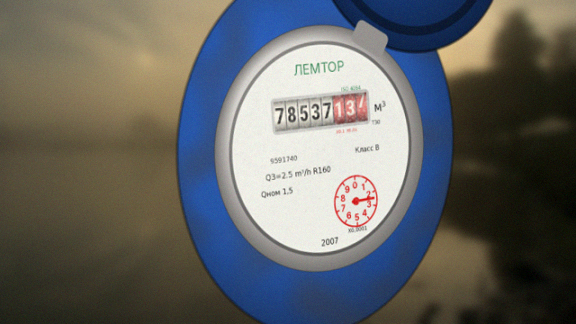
78537.1372 m³
